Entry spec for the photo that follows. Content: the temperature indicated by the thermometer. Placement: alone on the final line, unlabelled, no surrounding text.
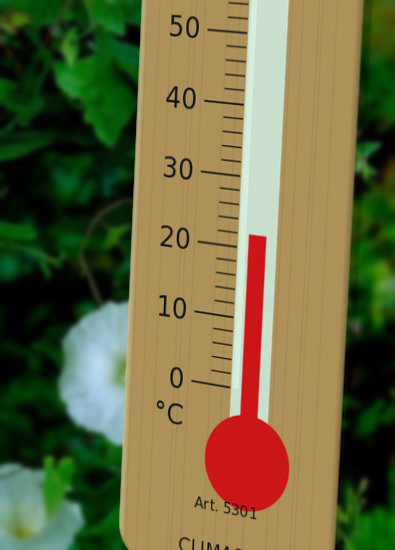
22 °C
